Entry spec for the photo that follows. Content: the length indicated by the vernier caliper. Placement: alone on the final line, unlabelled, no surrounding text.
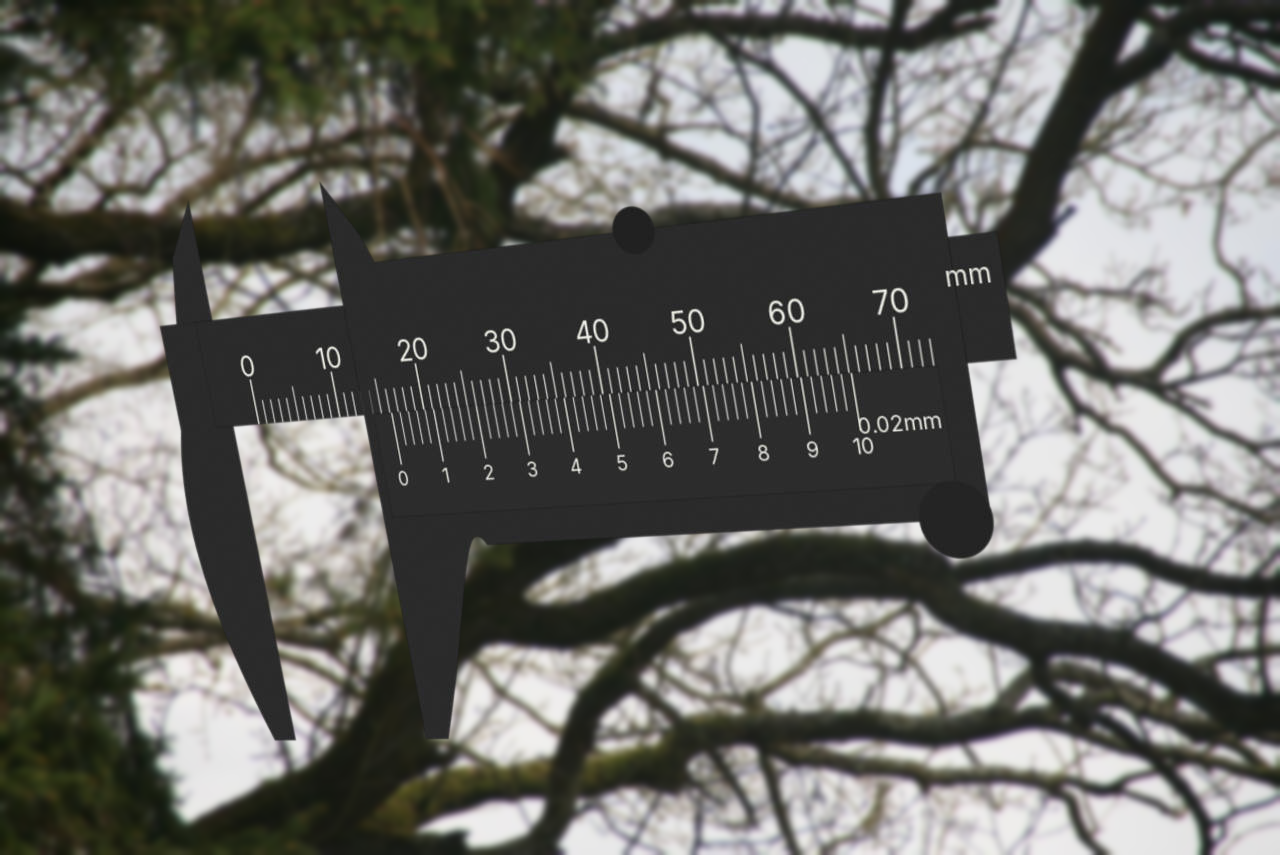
16.2 mm
